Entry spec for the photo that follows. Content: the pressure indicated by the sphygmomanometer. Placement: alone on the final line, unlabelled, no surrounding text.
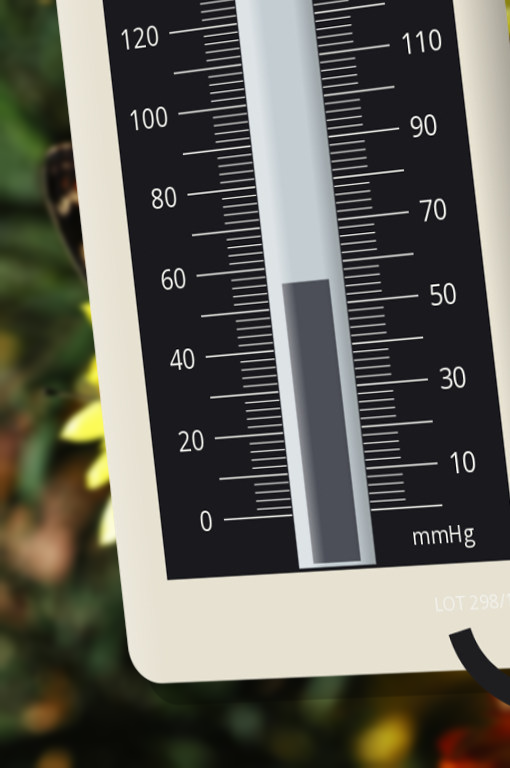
56 mmHg
